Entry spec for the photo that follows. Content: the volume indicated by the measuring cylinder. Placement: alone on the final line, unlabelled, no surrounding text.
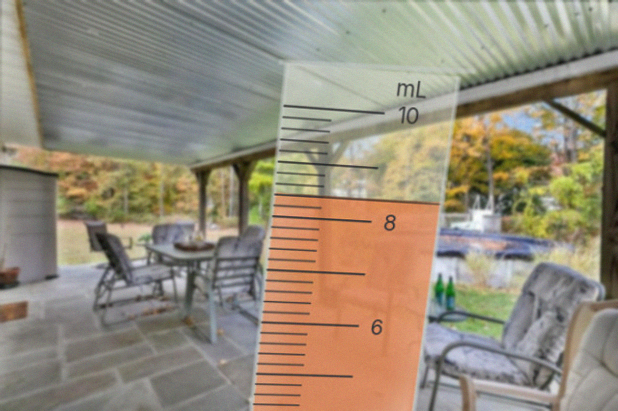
8.4 mL
